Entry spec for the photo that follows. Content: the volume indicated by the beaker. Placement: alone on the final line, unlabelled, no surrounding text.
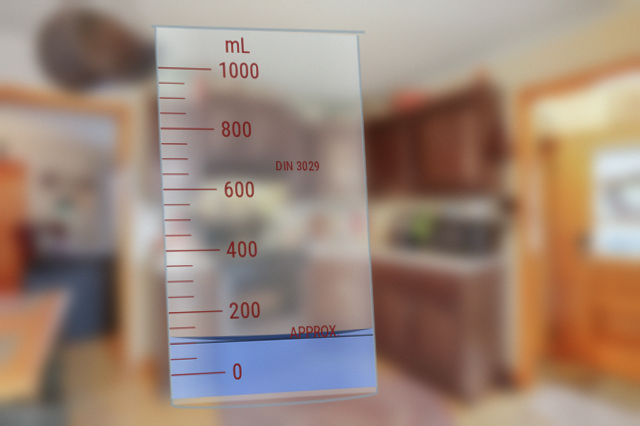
100 mL
